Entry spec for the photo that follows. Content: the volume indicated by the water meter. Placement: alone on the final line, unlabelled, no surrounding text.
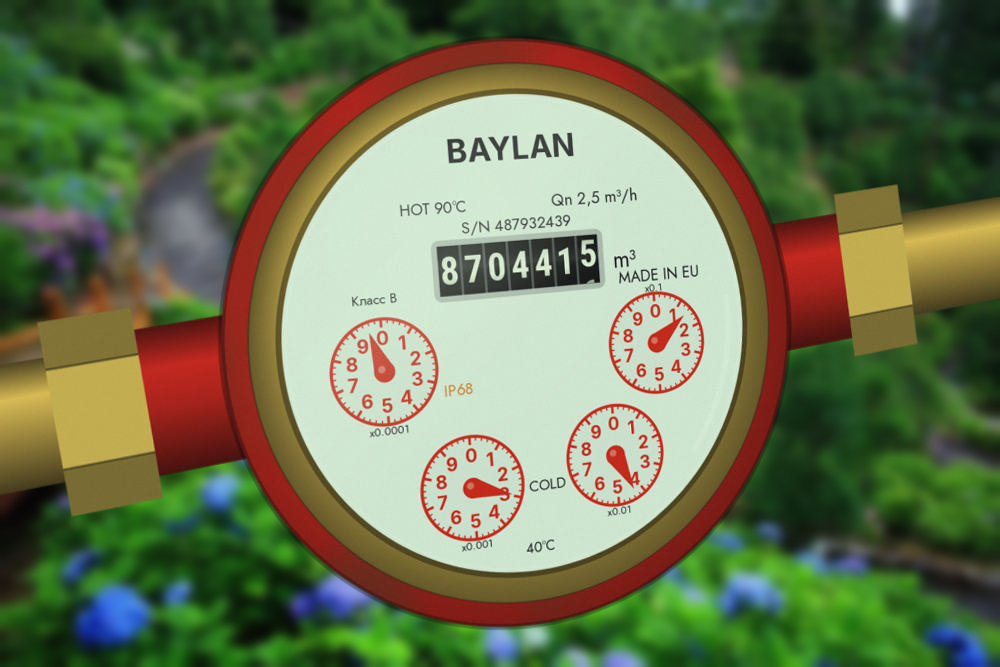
8704415.1429 m³
